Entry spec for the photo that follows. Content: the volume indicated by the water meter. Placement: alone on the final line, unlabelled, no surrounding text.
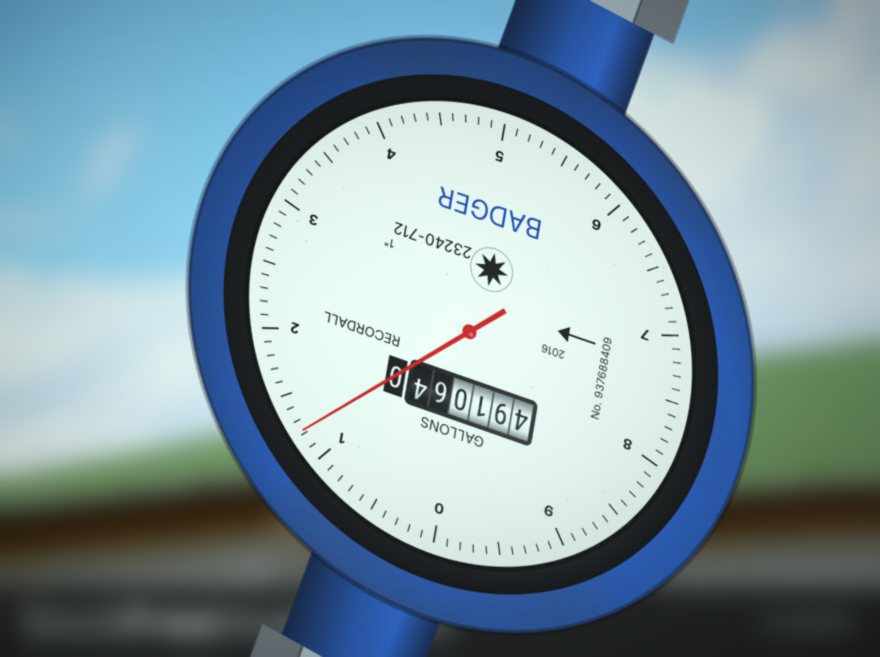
4910641.2 gal
